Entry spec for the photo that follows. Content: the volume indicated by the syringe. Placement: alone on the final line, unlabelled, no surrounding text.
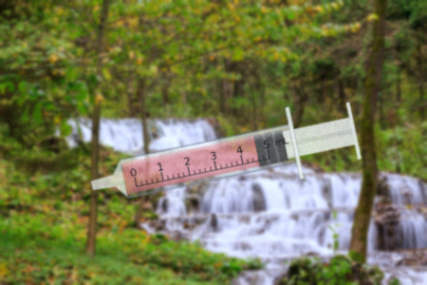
4.6 mL
